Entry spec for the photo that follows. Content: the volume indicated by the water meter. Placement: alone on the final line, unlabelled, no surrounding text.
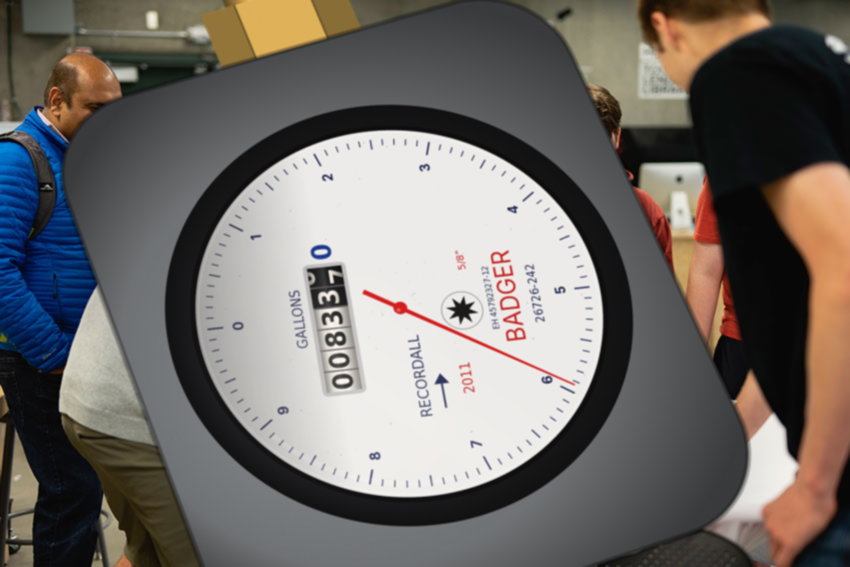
83365.9 gal
